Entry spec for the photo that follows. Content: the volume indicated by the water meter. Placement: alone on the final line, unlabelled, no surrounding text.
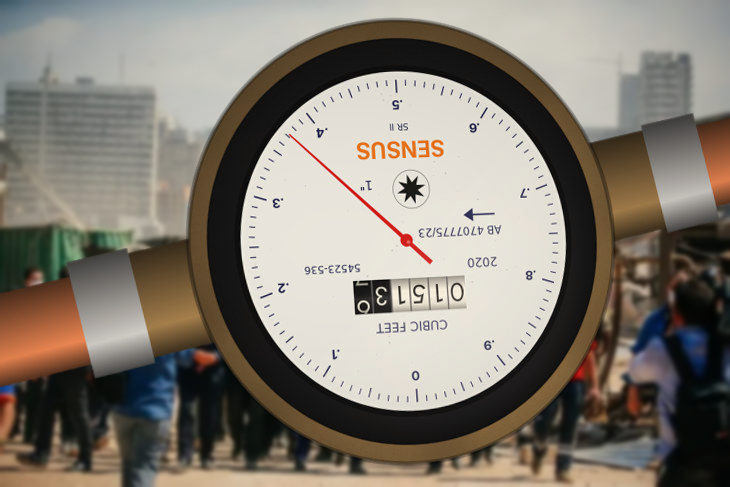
15136.37 ft³
